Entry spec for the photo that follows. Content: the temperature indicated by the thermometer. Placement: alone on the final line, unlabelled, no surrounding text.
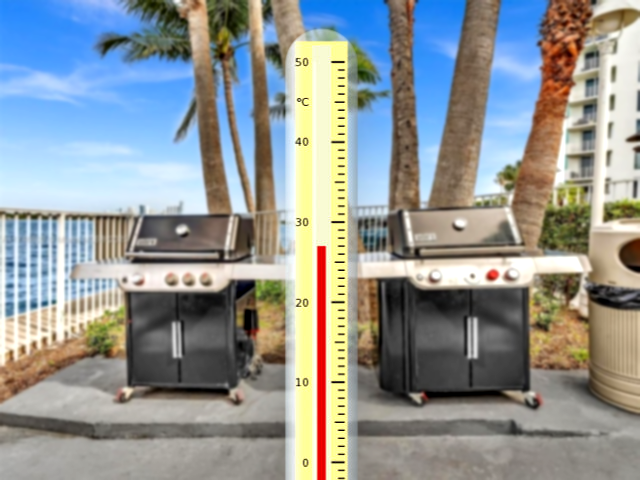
27 °C
